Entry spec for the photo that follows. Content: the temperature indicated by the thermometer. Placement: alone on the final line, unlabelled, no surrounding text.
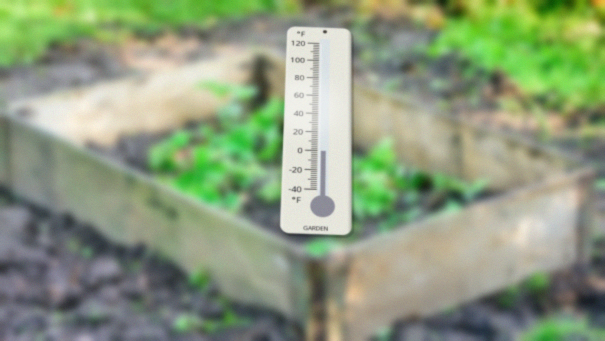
0 °F
